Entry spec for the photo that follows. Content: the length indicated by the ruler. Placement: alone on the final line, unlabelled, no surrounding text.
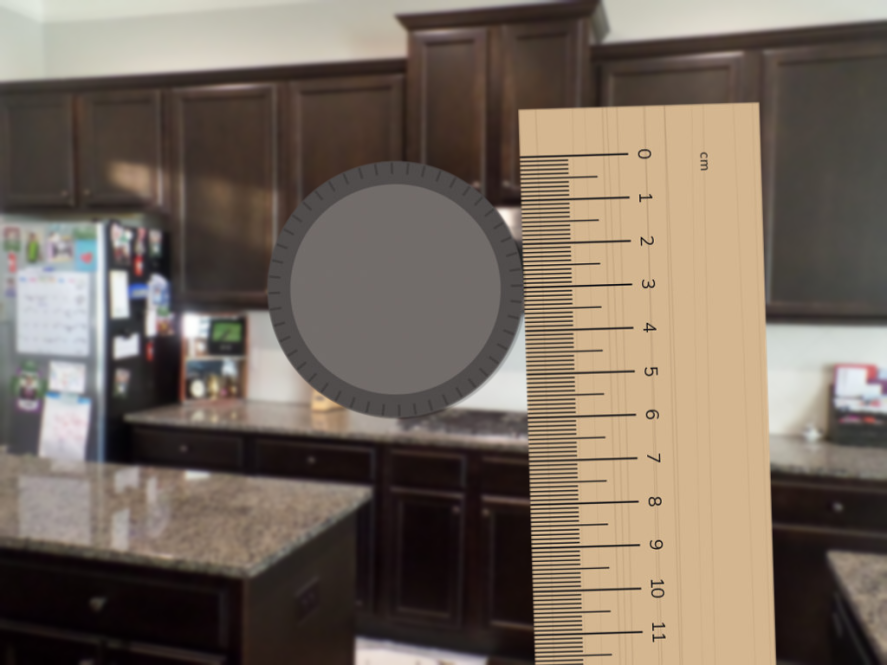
5.9 cm
